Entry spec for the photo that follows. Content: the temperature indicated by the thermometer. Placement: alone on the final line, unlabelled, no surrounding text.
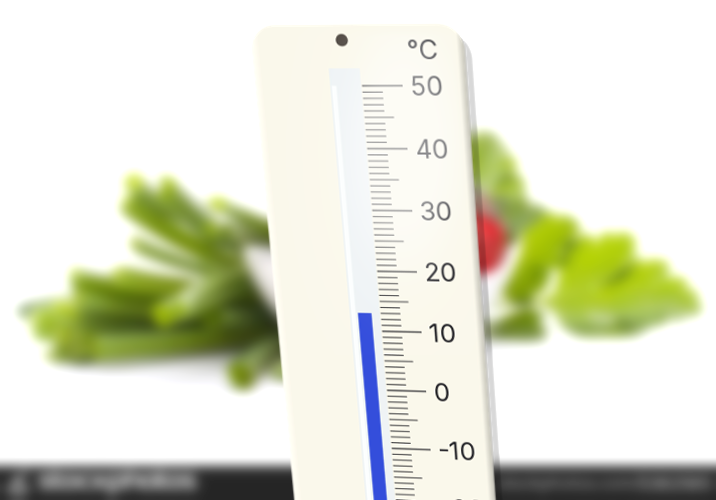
13 °C
